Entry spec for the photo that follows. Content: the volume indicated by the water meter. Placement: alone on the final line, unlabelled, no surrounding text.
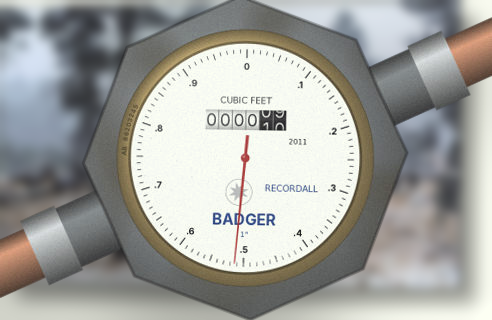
9.51 ft³
